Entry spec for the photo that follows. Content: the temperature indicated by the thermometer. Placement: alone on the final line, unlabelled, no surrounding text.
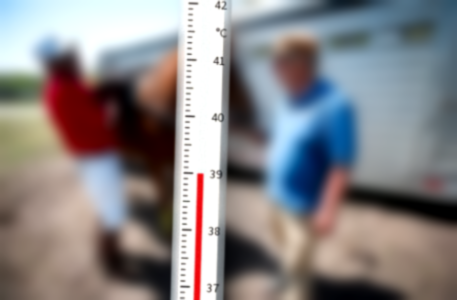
39 °C
